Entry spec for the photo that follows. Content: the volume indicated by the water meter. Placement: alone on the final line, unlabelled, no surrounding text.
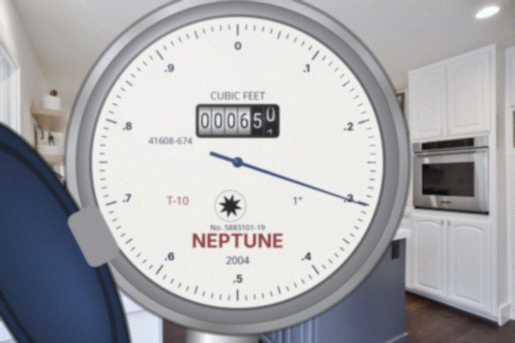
650.30 ft³
